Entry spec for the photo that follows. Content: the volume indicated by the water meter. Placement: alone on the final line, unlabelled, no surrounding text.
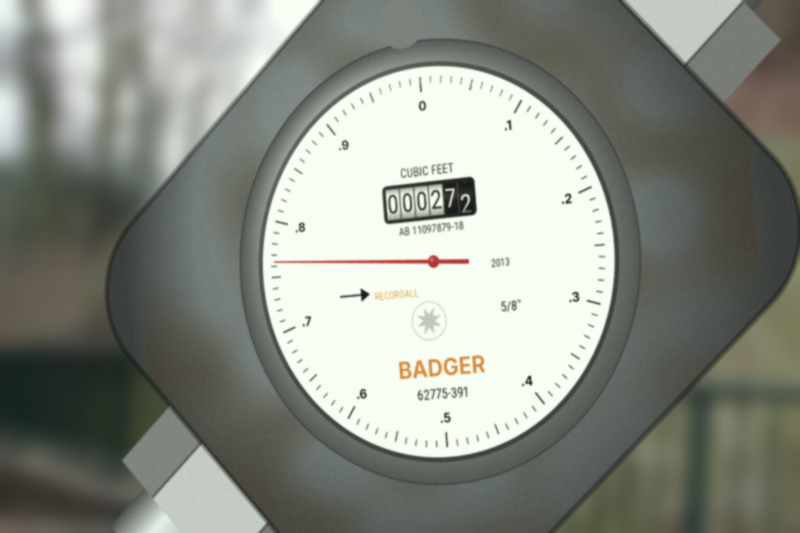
271.76 ft³
